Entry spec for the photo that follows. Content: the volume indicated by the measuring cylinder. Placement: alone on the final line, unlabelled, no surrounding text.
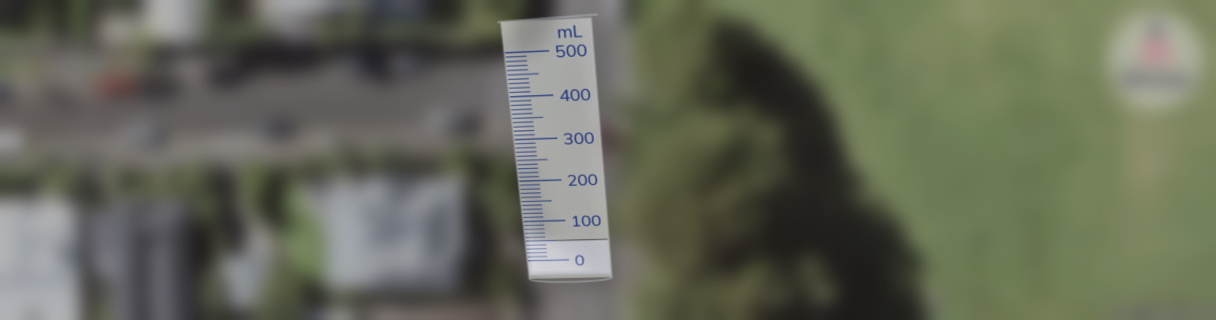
50 mL
